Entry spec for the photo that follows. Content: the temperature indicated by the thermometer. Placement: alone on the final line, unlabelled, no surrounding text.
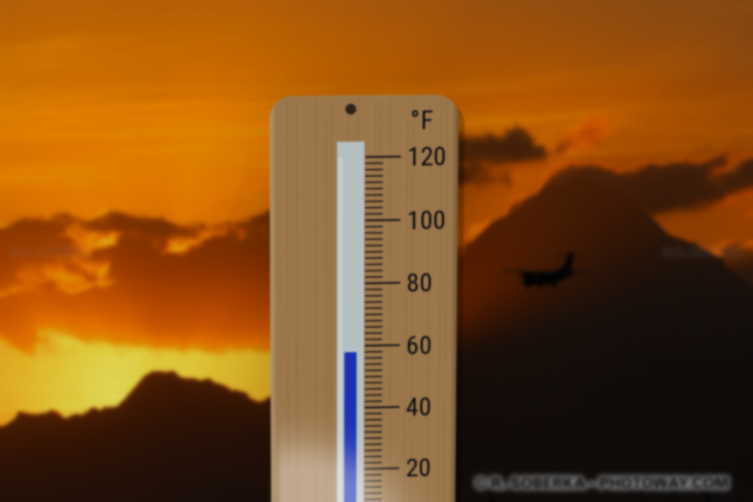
58 °F
